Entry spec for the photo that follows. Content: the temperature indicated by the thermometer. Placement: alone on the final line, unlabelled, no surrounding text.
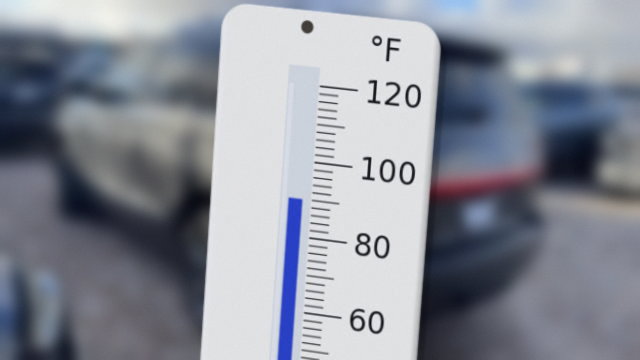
90 °F
